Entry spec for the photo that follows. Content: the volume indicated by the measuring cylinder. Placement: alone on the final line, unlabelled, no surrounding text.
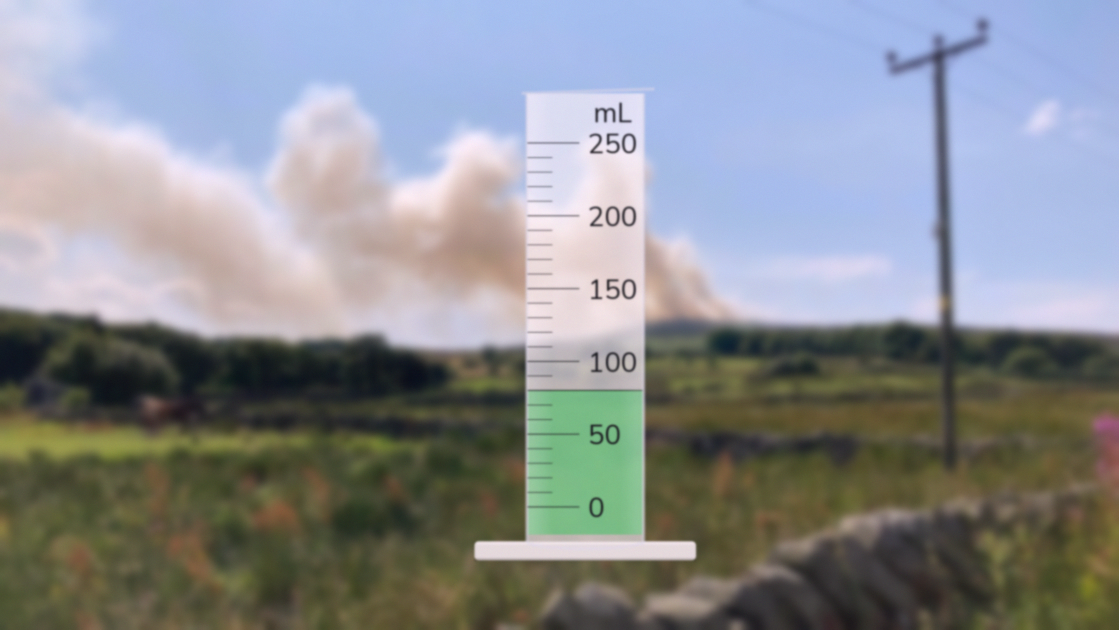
80 mL
